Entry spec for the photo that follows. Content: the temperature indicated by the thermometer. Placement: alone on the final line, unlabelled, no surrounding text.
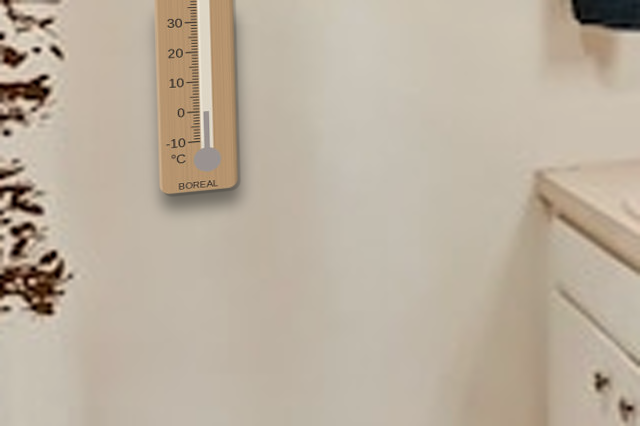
0 °C
